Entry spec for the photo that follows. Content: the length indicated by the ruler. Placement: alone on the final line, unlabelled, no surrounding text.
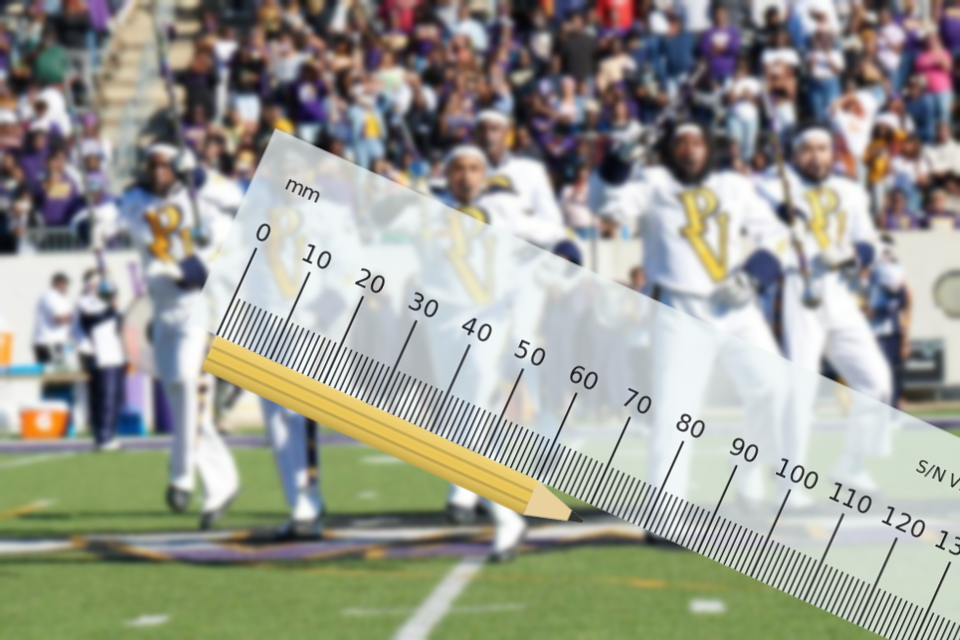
70 mm
